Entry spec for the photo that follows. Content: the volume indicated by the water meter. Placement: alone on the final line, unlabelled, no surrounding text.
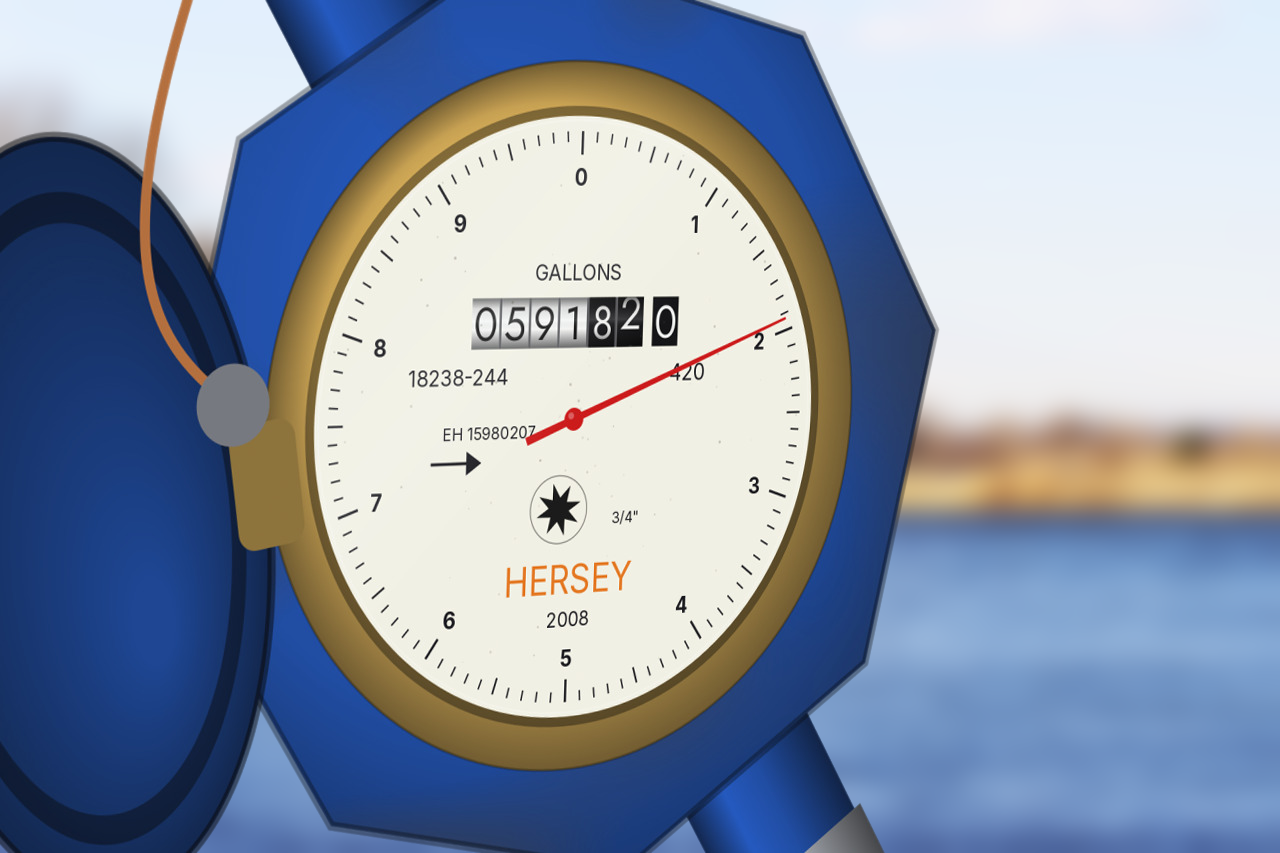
591821.9 gal
